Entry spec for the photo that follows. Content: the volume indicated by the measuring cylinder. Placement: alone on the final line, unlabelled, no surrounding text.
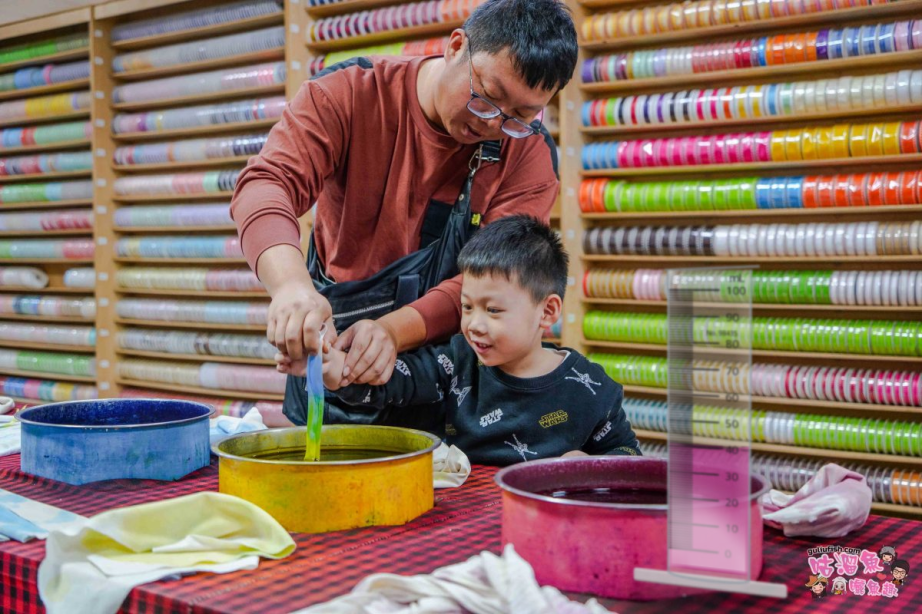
40 mL
